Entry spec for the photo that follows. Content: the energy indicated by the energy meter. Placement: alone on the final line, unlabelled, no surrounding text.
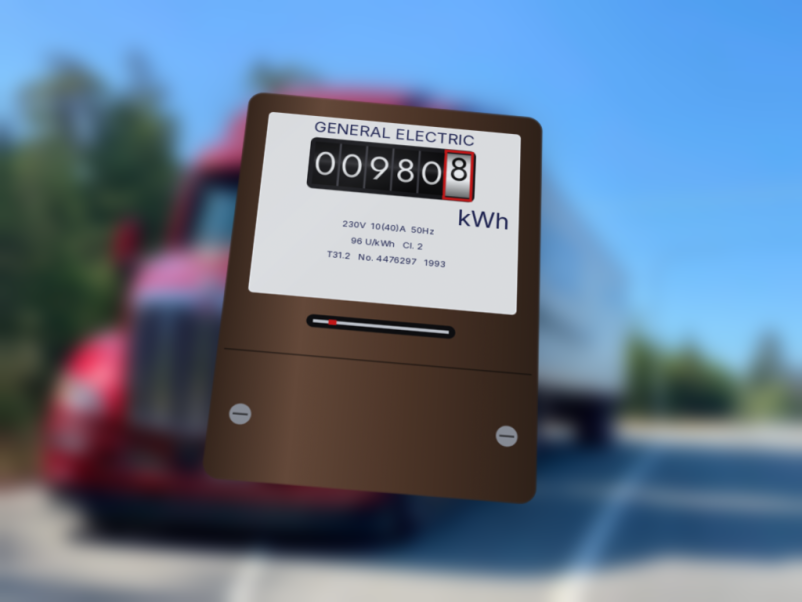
980.8 kWh
